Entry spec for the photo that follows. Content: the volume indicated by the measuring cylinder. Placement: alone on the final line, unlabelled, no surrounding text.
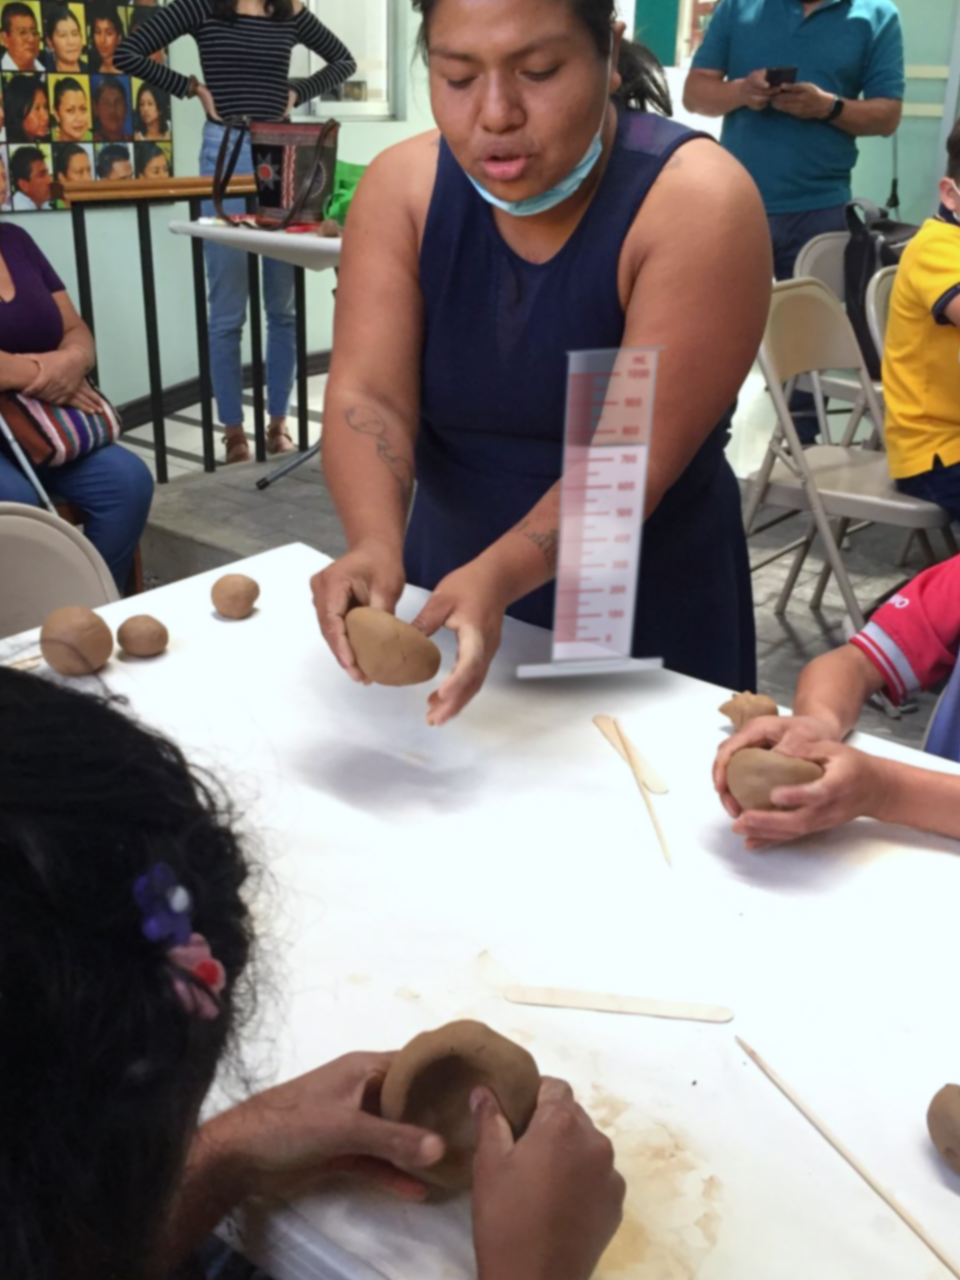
750 mL
